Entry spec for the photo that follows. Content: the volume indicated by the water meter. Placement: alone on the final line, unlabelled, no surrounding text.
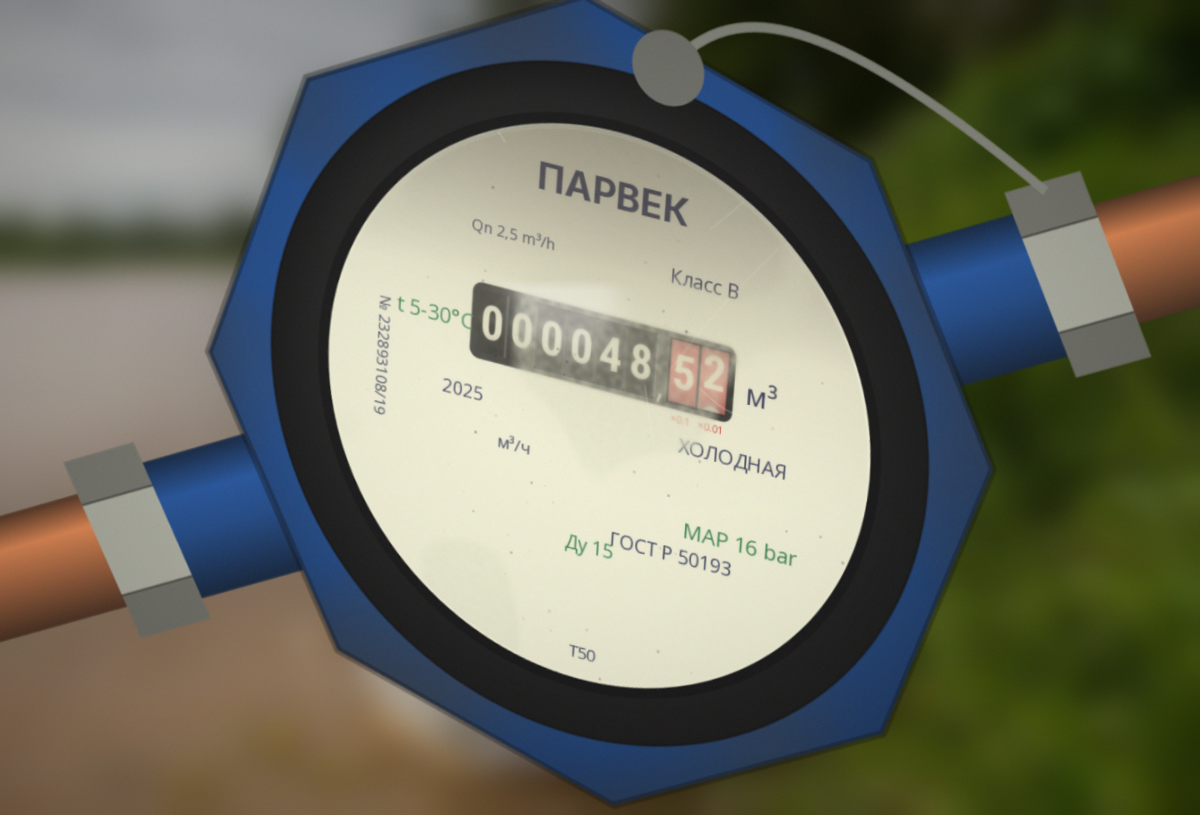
48.52 m³
